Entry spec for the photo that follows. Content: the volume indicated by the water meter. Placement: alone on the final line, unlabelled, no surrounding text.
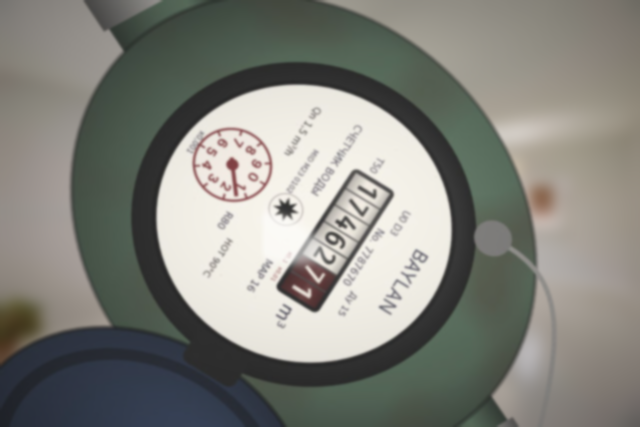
17462.711 m³
